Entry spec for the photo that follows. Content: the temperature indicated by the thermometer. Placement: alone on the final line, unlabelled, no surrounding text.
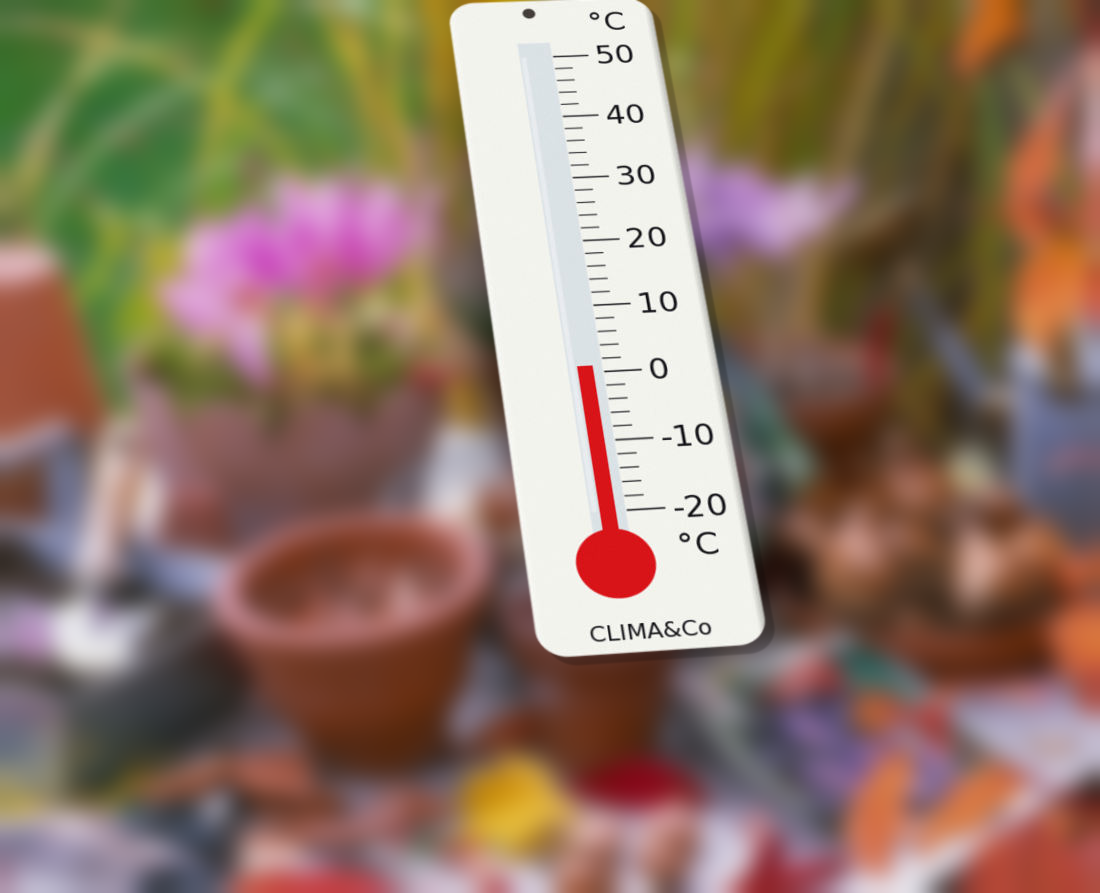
1 °C
